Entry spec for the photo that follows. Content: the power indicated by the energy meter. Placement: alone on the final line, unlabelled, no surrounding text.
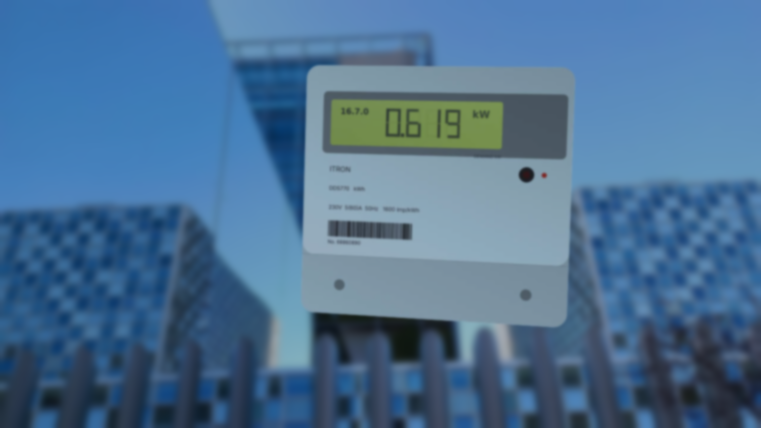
0.619 kW
